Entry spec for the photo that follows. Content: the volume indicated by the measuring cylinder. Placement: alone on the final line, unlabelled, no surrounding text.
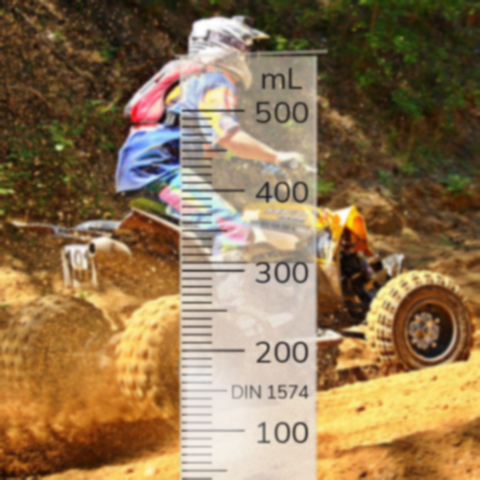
310 mL
